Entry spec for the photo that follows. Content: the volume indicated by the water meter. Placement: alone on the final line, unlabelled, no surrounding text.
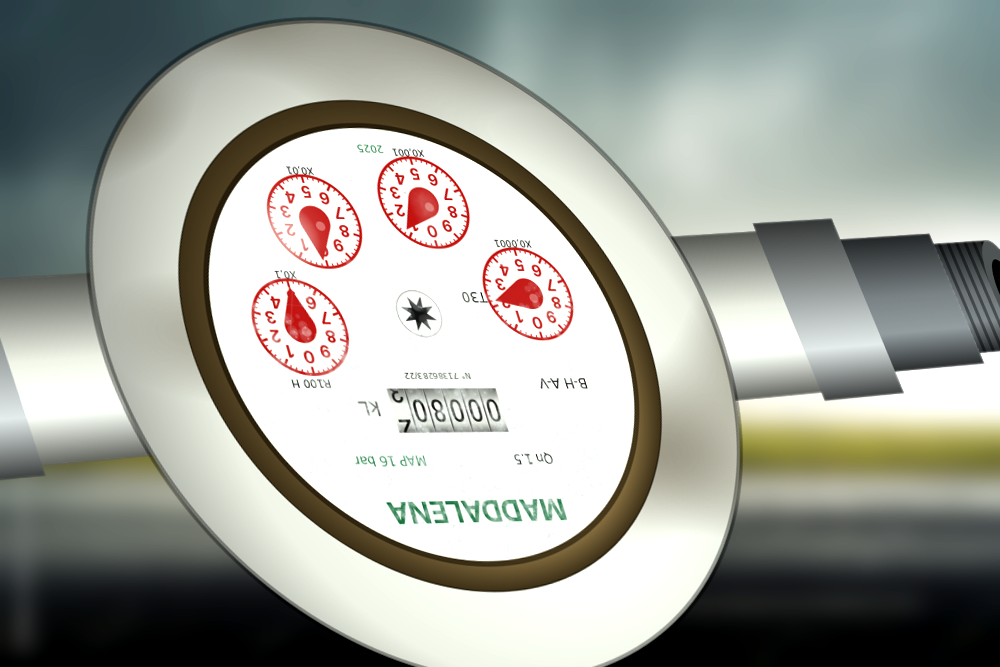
802.5012 kL
